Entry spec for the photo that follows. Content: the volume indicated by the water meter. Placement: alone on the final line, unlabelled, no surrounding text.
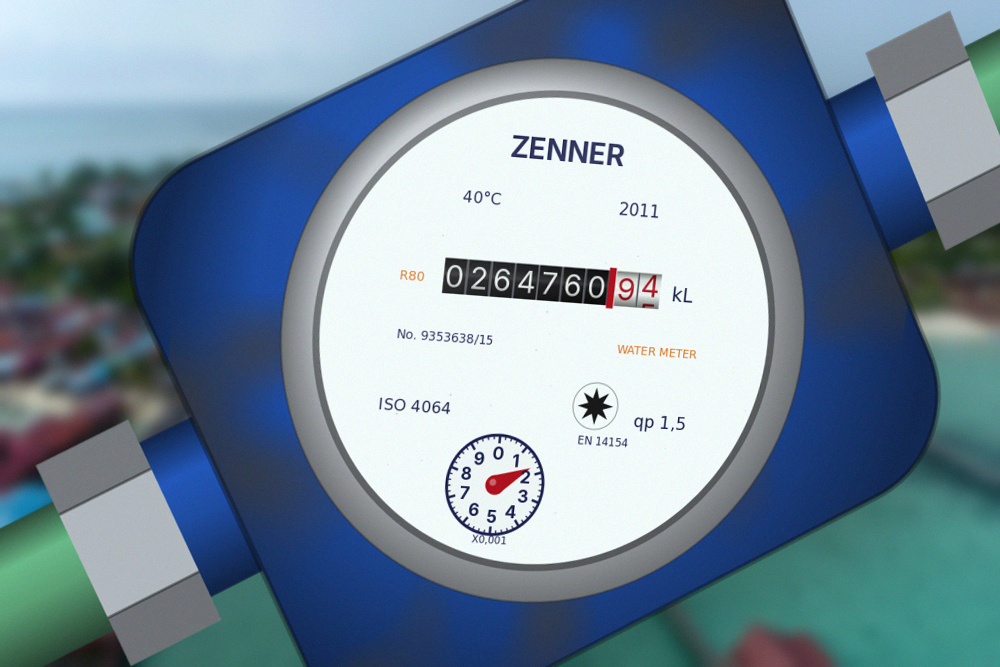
264760.941 kL
